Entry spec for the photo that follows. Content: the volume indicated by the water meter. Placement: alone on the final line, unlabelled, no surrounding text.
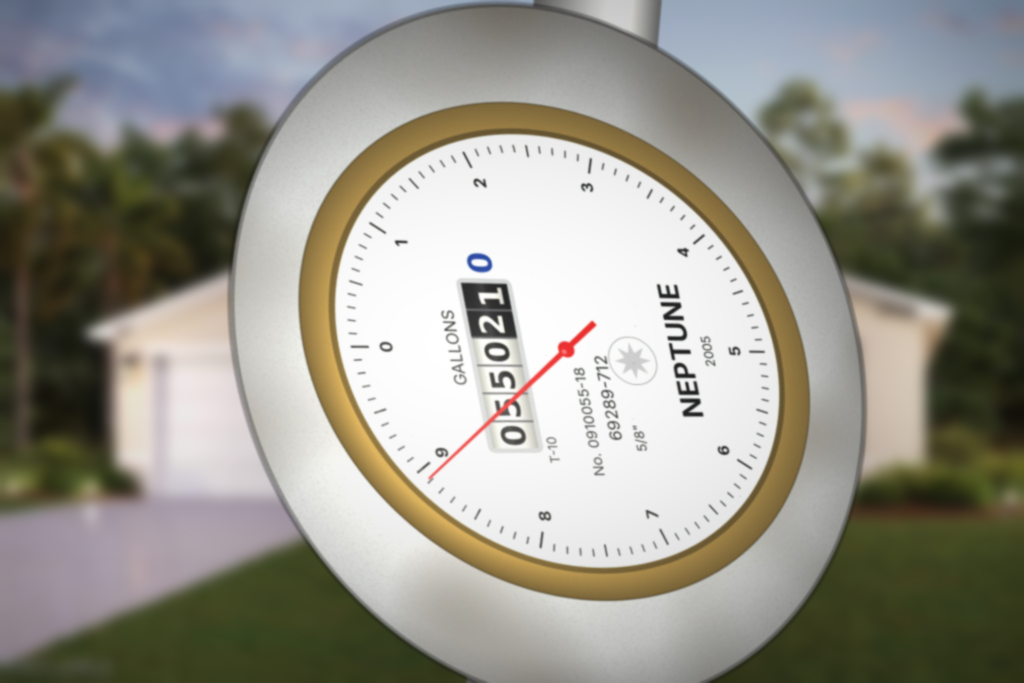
550208.9 gal
